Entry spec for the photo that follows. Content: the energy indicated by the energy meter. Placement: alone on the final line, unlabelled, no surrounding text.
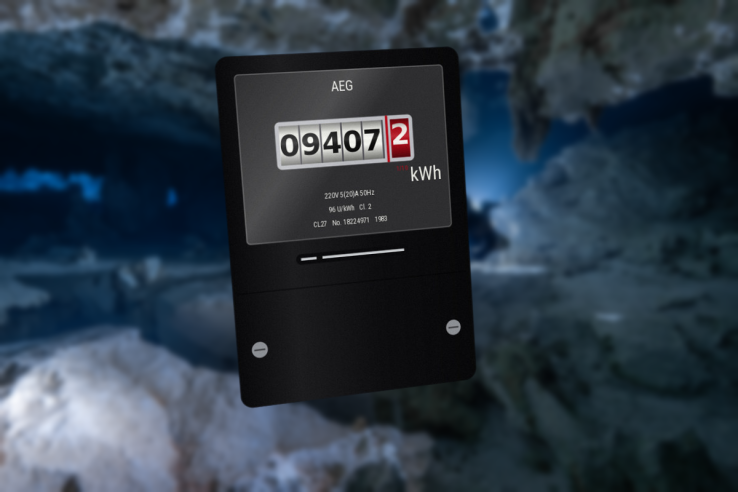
9407.2 kWh
